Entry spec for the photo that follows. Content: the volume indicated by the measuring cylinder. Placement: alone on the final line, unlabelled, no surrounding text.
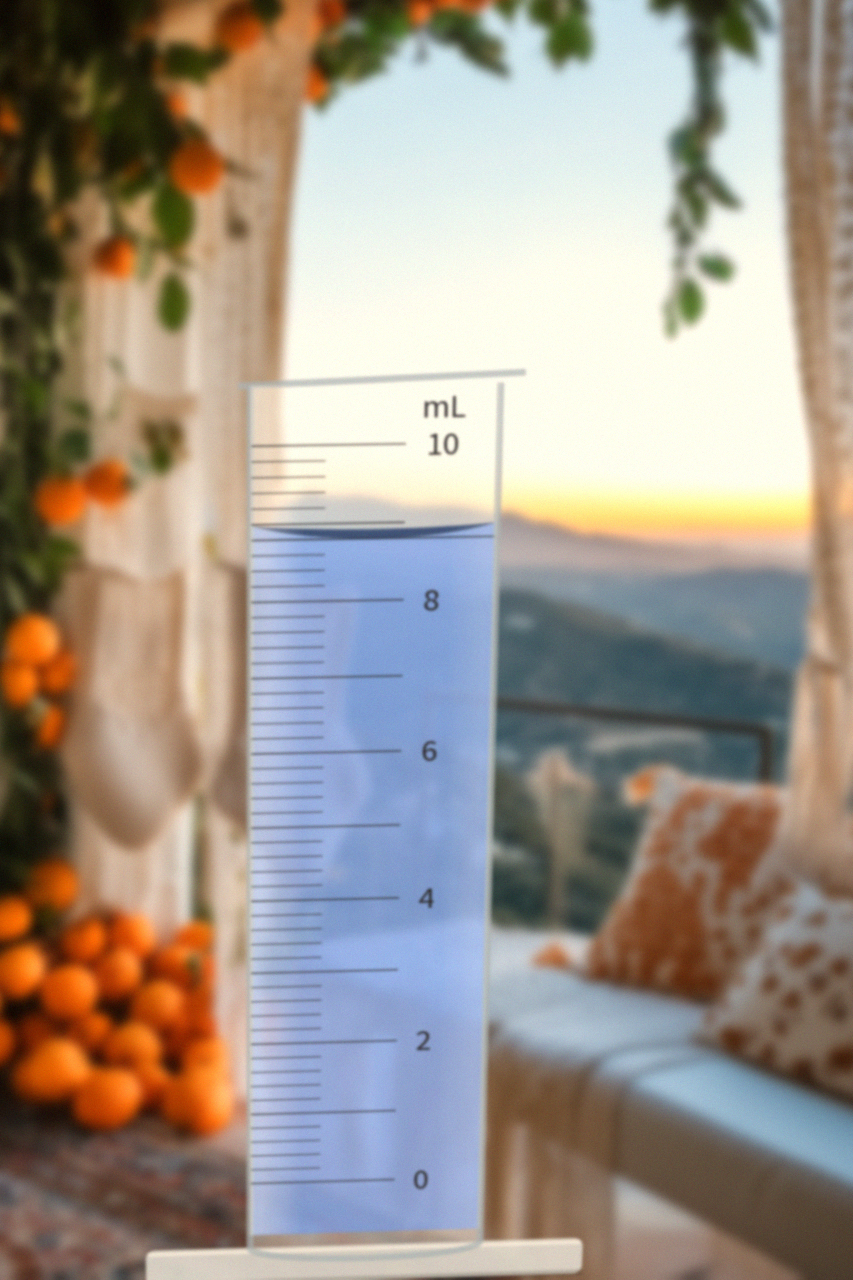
8.8 mL
